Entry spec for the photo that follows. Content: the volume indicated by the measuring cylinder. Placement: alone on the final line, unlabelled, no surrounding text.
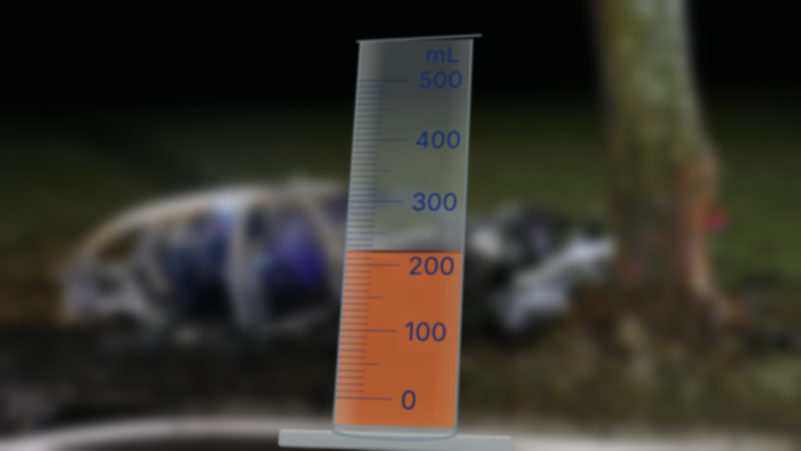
220 mL
